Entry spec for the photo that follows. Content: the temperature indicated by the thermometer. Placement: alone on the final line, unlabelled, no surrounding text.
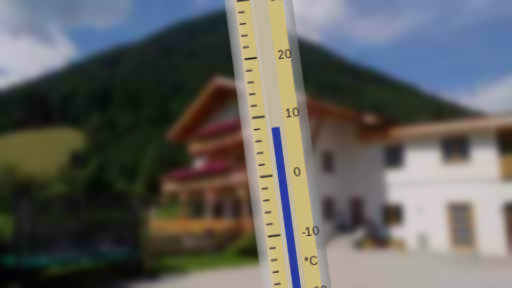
8 °C
